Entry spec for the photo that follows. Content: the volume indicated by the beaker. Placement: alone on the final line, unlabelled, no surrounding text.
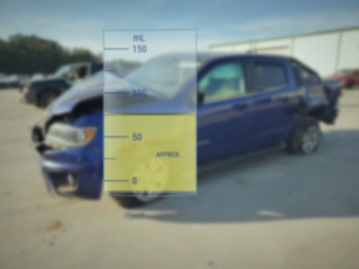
75 mL
